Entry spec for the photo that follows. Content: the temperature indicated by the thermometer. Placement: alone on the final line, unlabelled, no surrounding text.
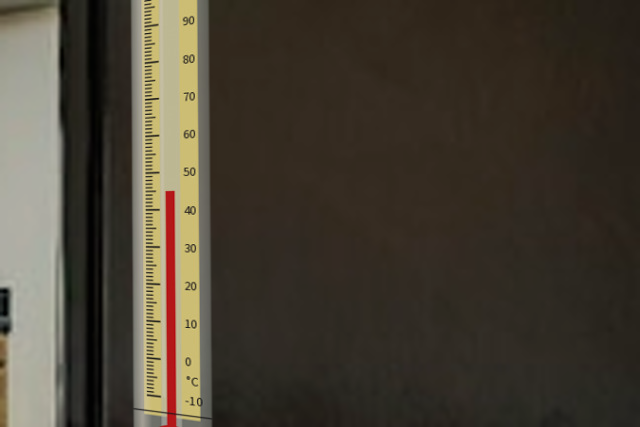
45 °C
